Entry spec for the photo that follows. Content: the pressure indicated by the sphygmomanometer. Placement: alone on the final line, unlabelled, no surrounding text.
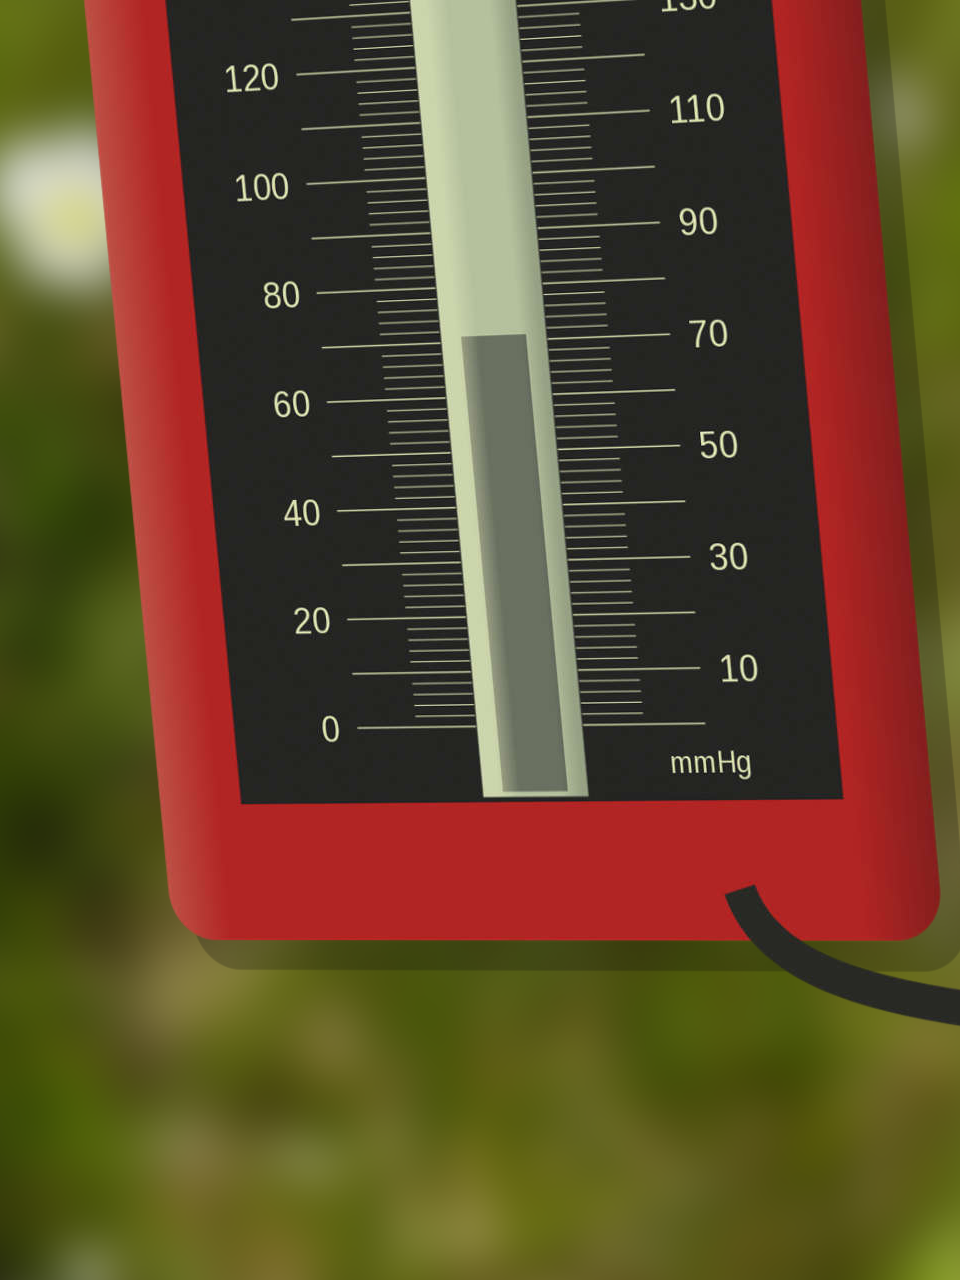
71 mmHg
